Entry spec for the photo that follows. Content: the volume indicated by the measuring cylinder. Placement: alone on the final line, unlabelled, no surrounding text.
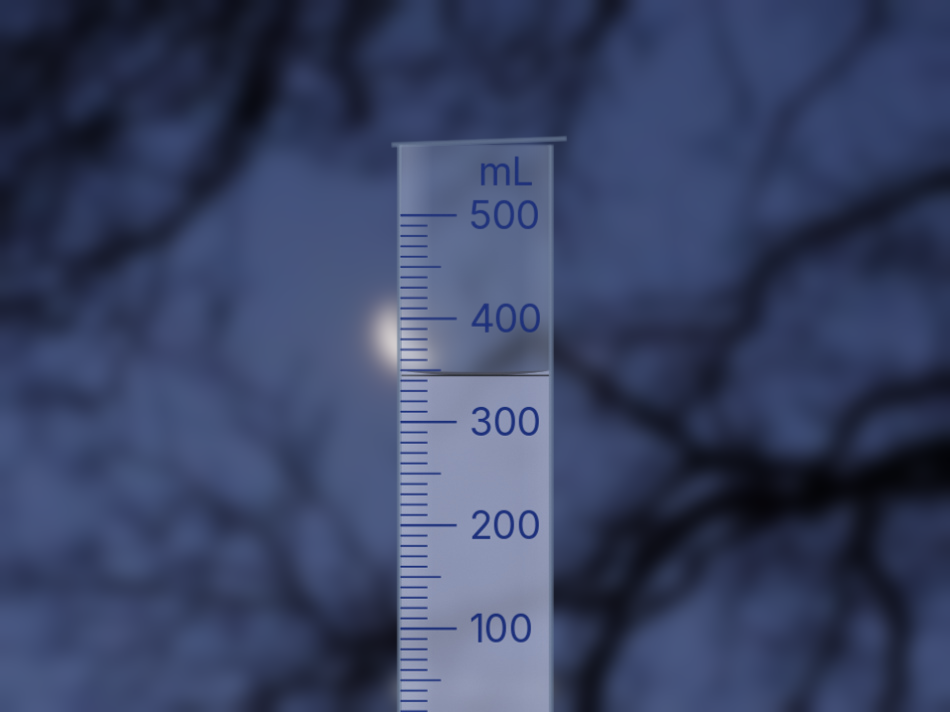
345 mL
